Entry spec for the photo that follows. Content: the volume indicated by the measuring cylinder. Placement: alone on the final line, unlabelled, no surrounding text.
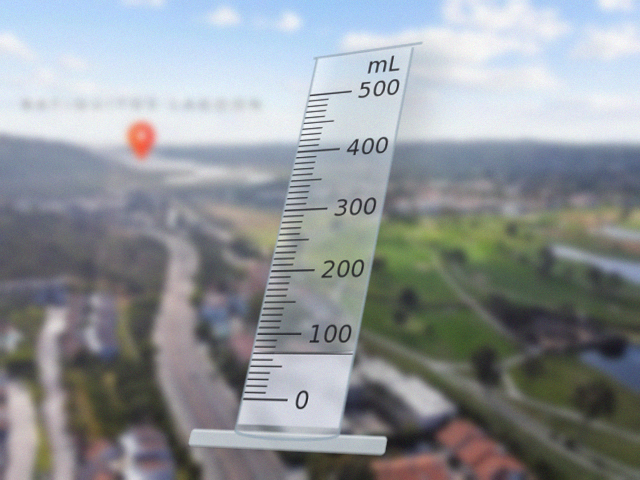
70 mL
